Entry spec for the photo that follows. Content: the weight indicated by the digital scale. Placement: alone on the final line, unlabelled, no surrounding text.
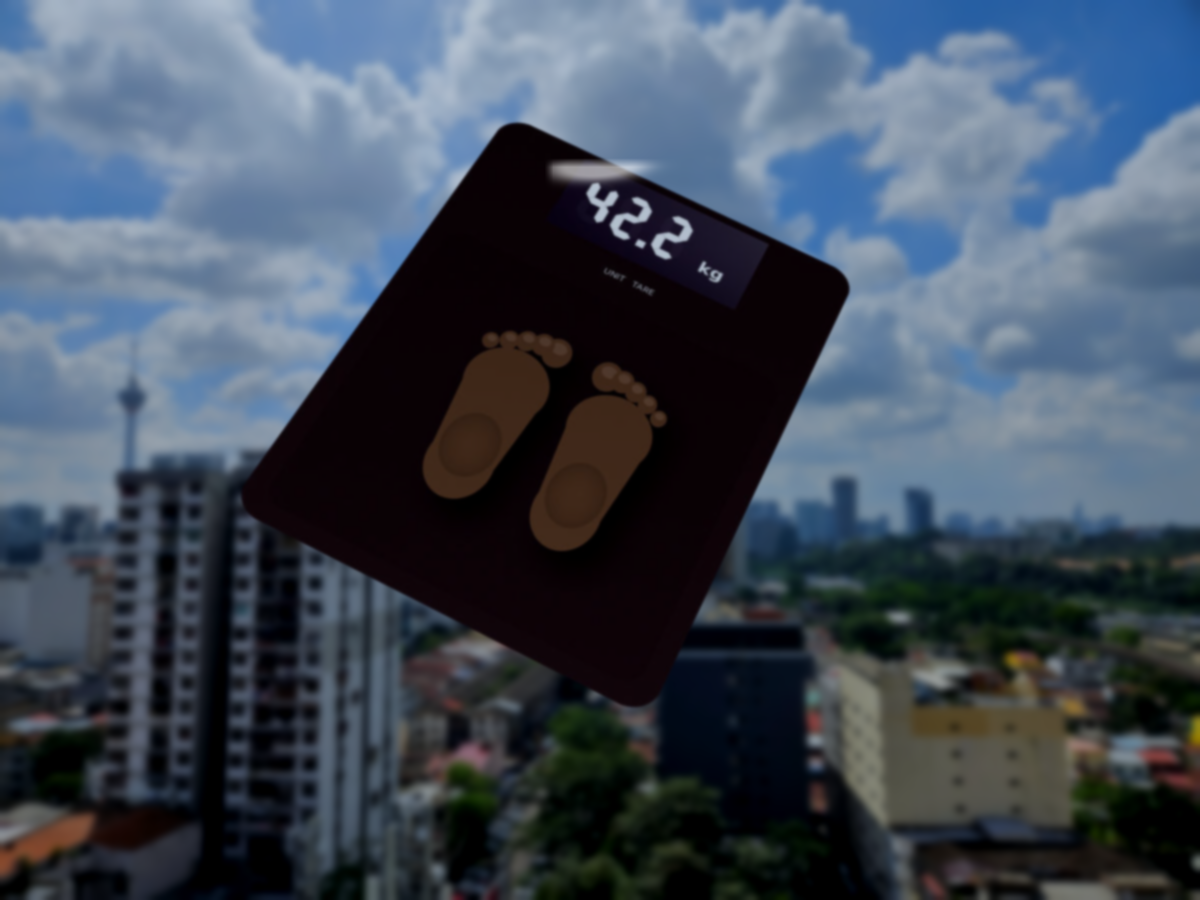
42.2 kg
